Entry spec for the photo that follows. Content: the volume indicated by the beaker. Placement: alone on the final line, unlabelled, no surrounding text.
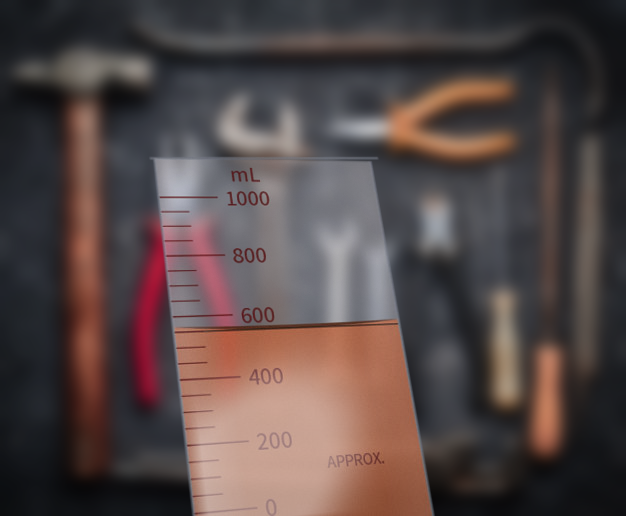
550 mL
